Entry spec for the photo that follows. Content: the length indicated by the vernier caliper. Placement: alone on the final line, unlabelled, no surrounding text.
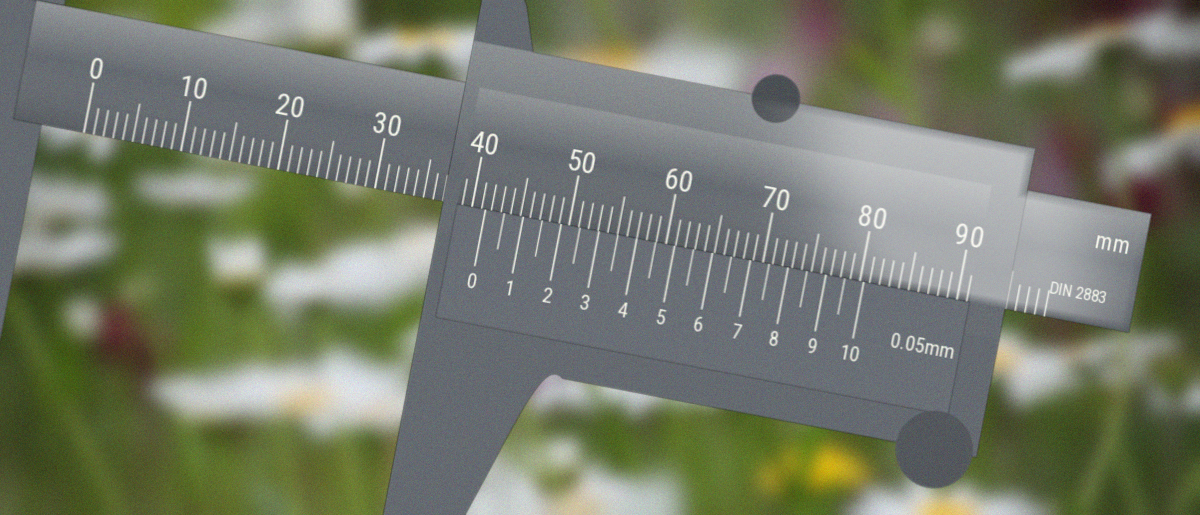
41.4 mm
